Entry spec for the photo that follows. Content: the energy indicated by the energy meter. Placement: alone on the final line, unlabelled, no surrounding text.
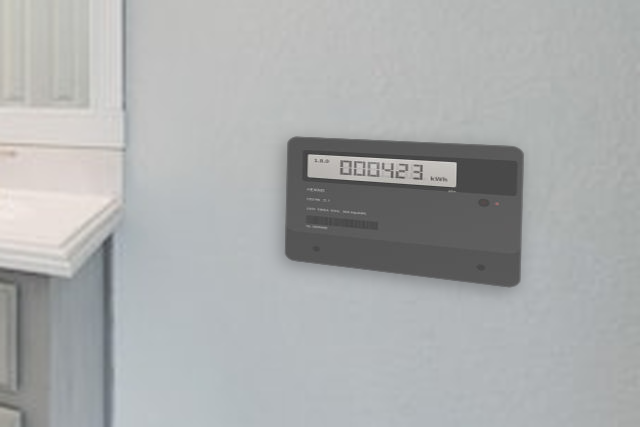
423 kWh
